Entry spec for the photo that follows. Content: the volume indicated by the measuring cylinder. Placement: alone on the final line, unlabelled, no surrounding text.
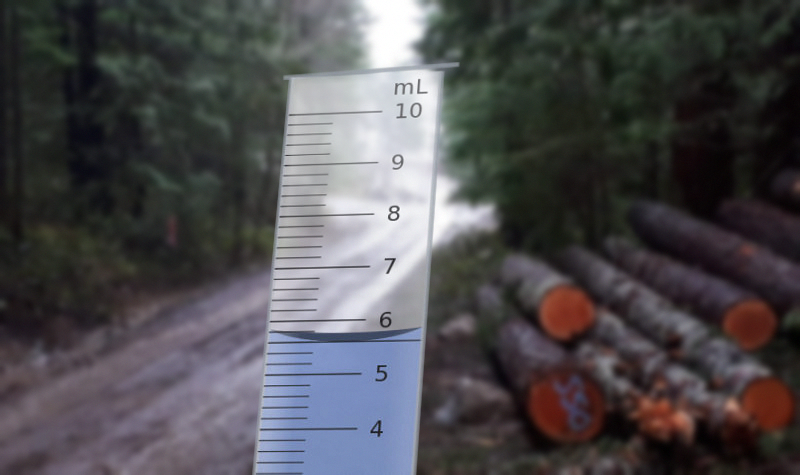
5.6 mL
